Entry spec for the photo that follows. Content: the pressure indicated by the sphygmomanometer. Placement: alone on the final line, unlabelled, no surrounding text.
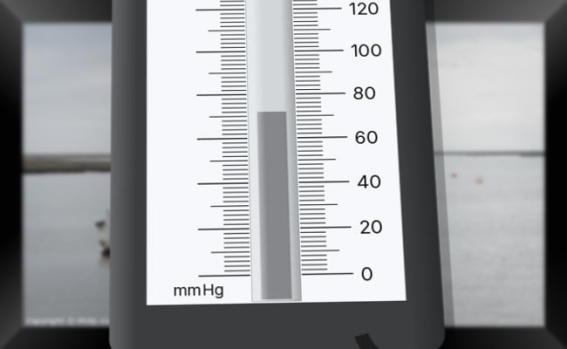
72 mmHg
